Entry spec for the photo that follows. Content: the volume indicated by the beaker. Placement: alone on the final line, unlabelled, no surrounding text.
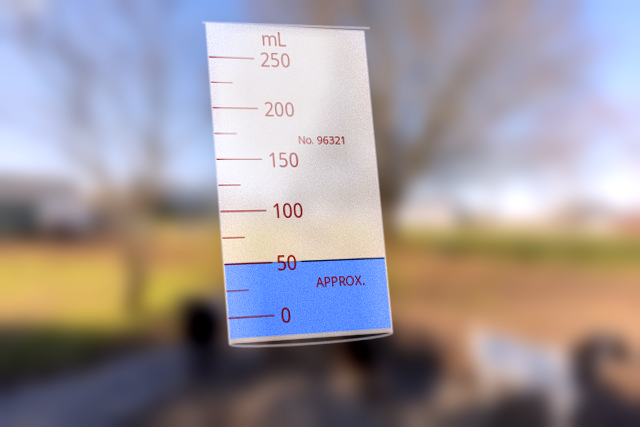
50 mL
